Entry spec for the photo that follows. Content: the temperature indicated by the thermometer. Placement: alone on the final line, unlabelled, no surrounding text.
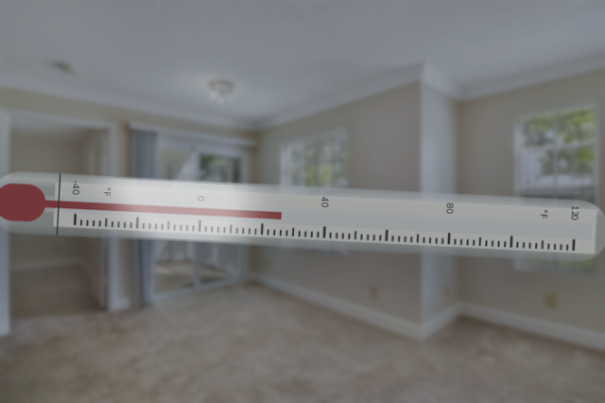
26 °F
